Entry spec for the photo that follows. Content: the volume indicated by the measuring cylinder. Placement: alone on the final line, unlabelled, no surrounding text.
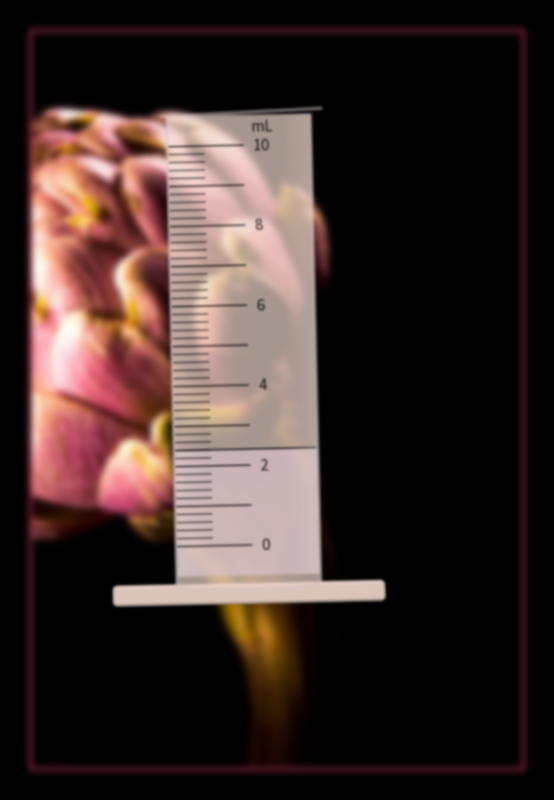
2.4 mL
